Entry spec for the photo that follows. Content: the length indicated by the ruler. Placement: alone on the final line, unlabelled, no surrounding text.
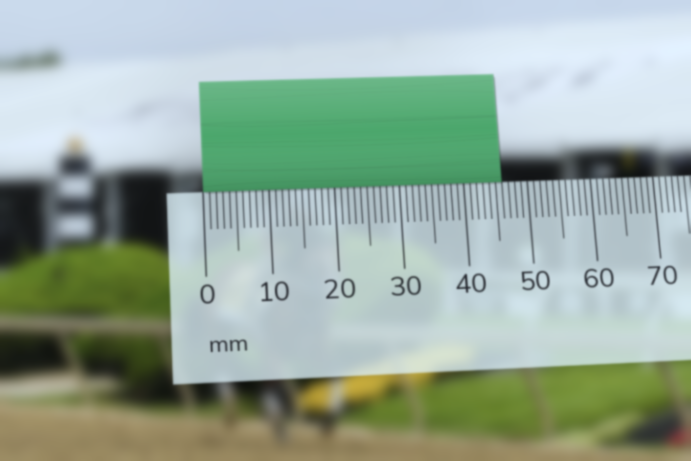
46 mm
